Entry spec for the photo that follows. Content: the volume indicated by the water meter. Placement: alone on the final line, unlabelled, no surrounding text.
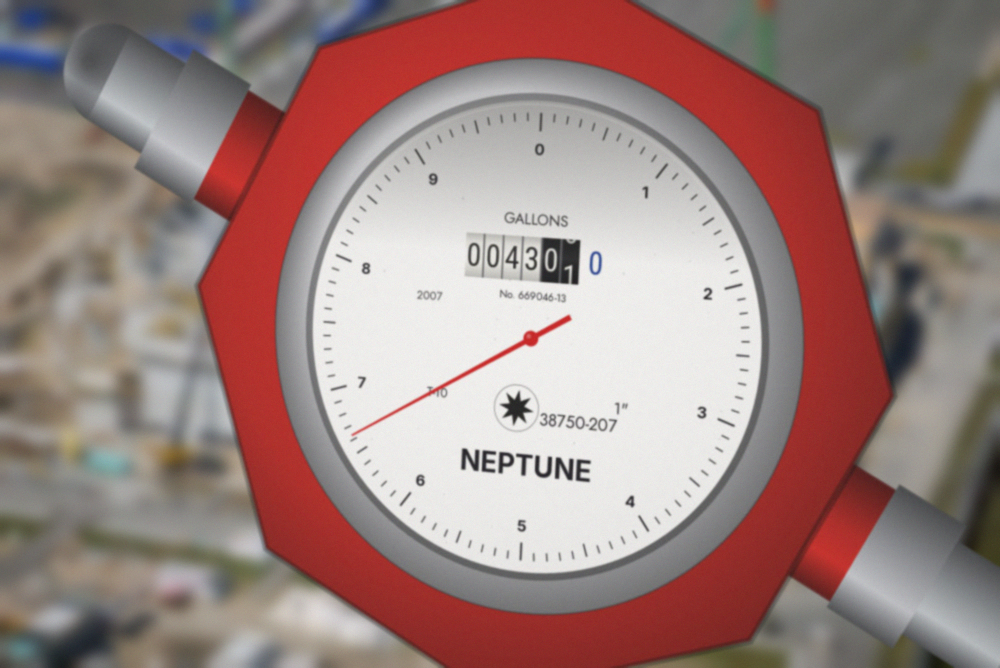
43006.6 gal
